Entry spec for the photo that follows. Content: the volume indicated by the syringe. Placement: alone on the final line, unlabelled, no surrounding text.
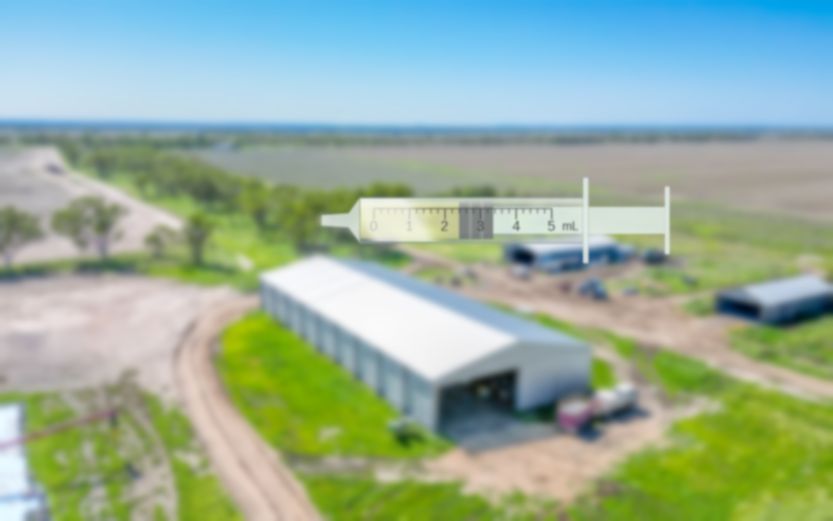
2.4 mL
